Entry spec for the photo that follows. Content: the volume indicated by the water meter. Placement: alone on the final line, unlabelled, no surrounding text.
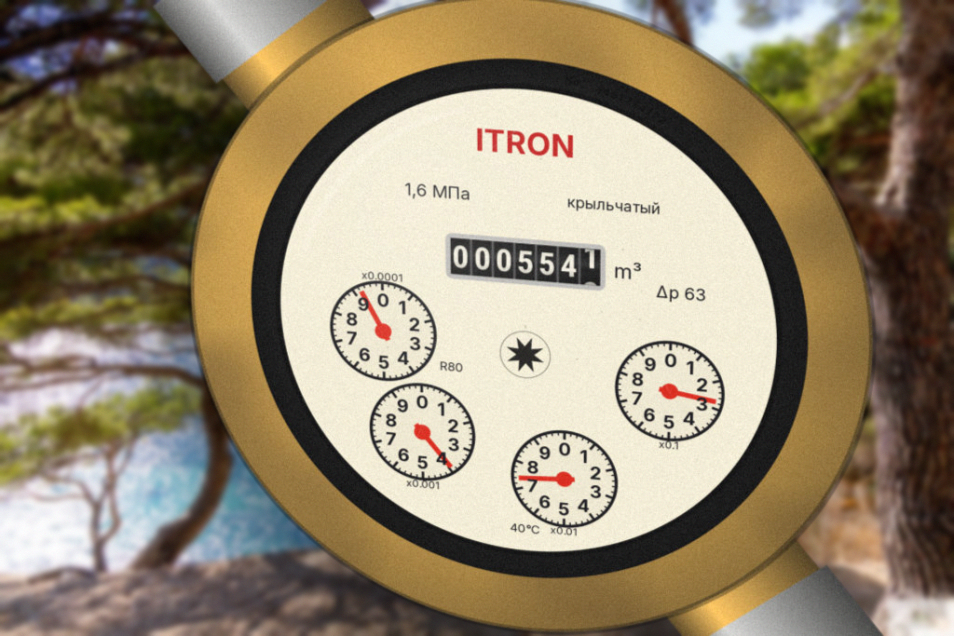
5541.2739 m³
